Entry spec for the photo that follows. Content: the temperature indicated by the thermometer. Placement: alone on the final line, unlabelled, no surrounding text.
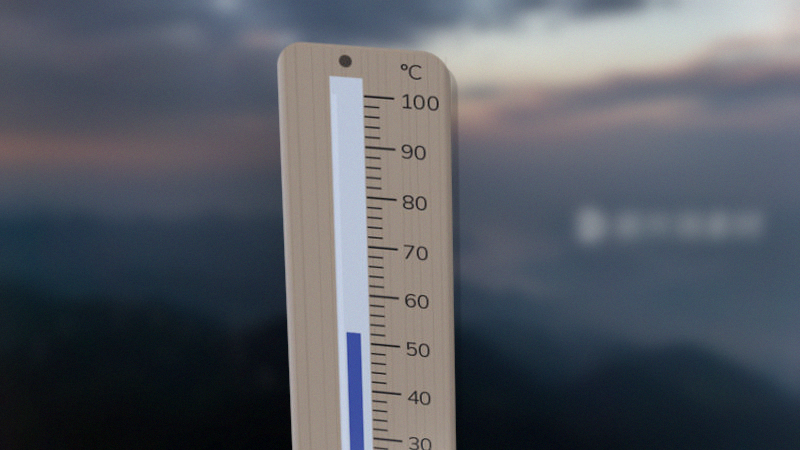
52 °C
